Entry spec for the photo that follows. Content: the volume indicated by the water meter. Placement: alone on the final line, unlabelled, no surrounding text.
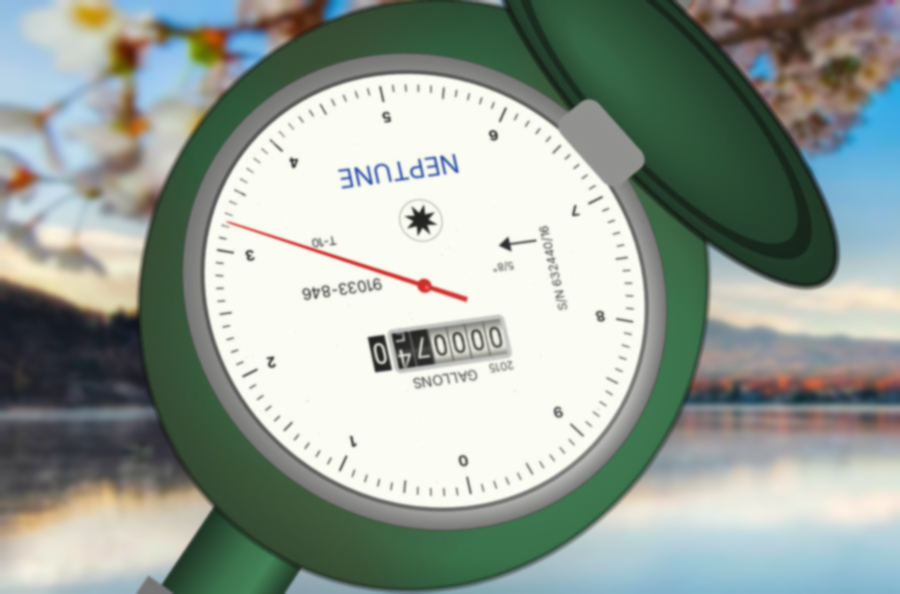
743.2 gal
